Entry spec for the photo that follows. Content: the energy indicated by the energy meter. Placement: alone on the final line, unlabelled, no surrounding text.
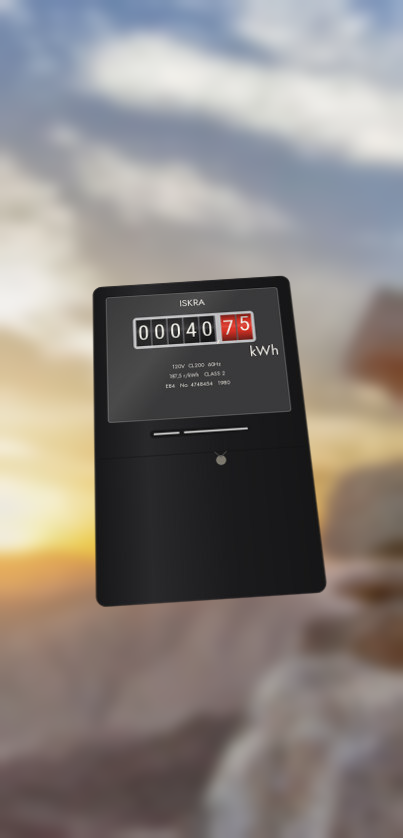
40.75 kWh
